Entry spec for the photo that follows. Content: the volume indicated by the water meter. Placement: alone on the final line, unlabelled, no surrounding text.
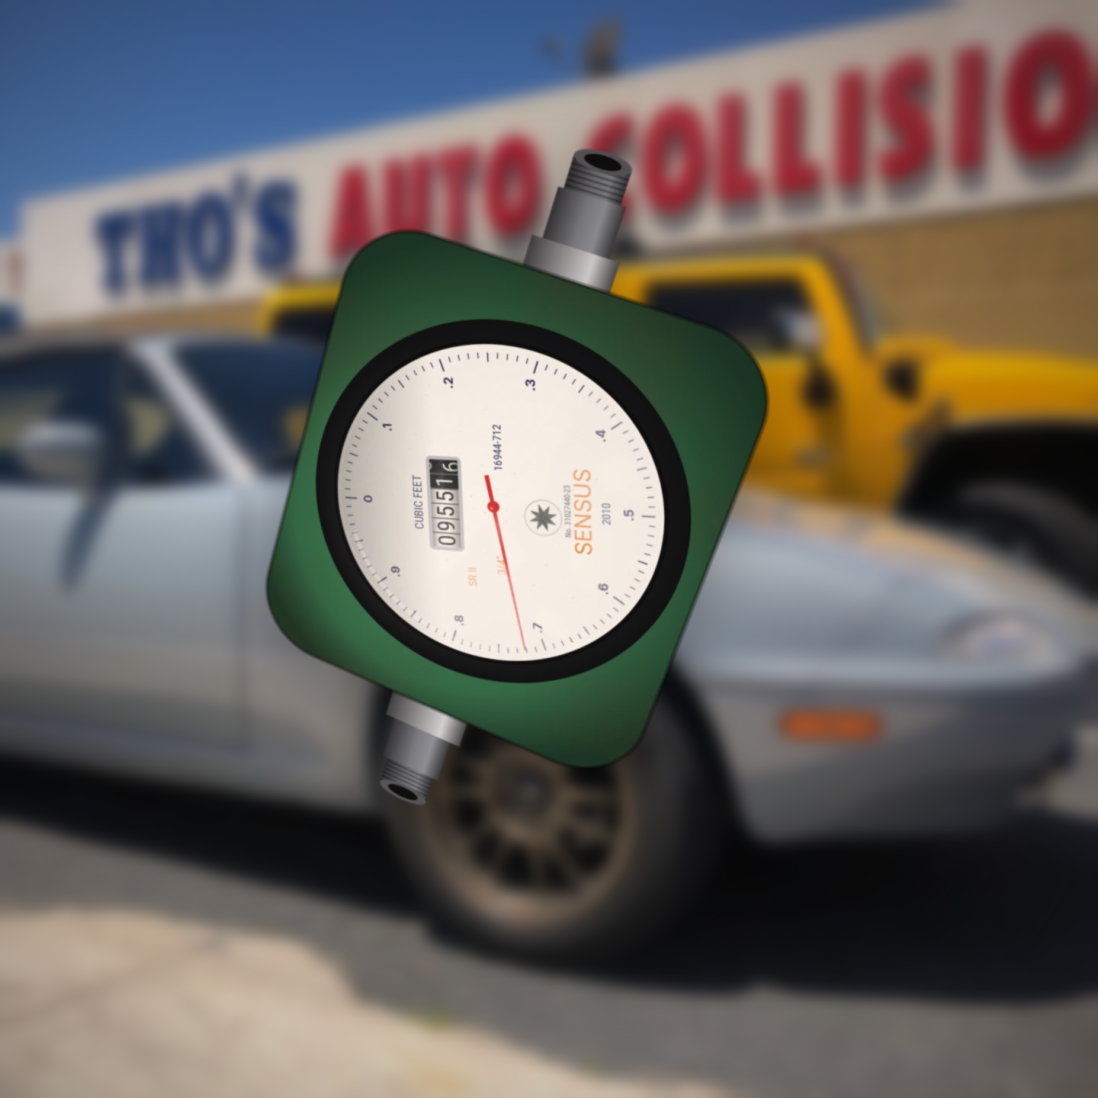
95515.72 ft³
